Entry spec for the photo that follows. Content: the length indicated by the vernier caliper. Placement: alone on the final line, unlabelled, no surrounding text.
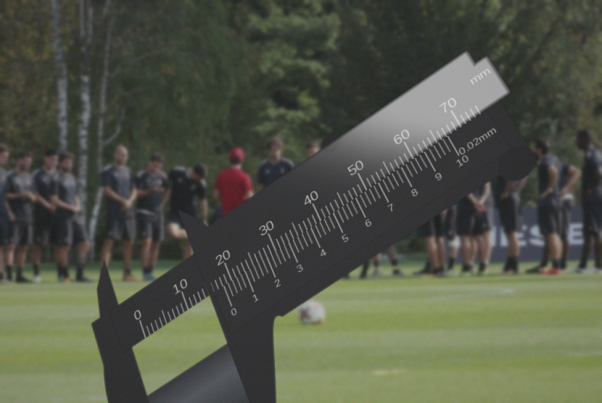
18.2 mm
